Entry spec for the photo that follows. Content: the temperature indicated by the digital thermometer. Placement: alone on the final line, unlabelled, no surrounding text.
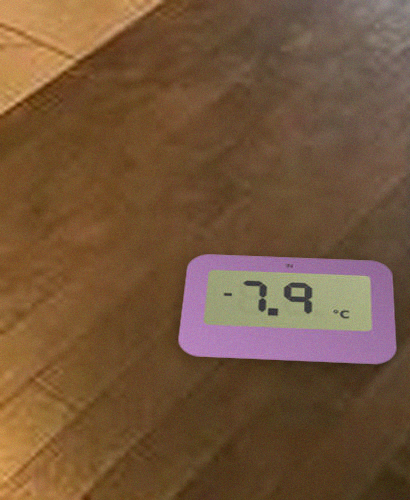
-7.9 °C
